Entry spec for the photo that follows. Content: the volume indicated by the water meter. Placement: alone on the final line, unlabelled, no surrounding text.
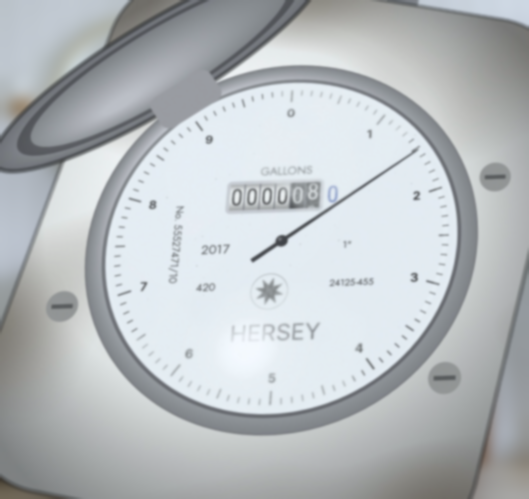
81.5 gal
